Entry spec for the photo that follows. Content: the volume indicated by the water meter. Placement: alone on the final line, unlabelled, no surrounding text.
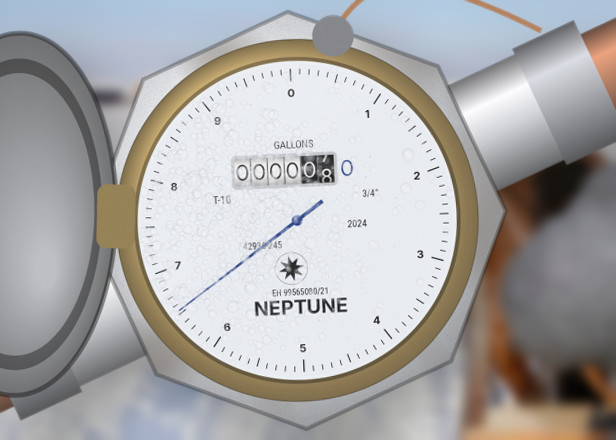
76.5 gal
